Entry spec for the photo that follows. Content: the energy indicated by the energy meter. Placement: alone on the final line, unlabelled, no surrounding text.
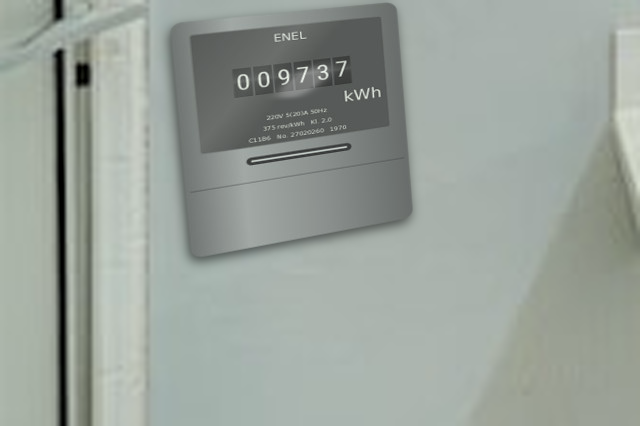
9737 kWh
